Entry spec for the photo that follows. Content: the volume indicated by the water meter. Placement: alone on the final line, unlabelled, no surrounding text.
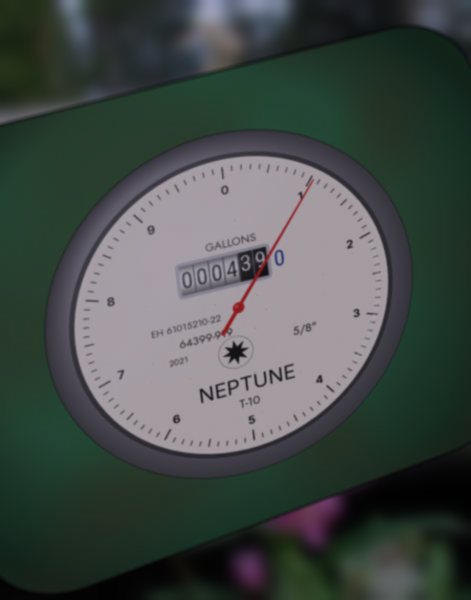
4391.0 gal
